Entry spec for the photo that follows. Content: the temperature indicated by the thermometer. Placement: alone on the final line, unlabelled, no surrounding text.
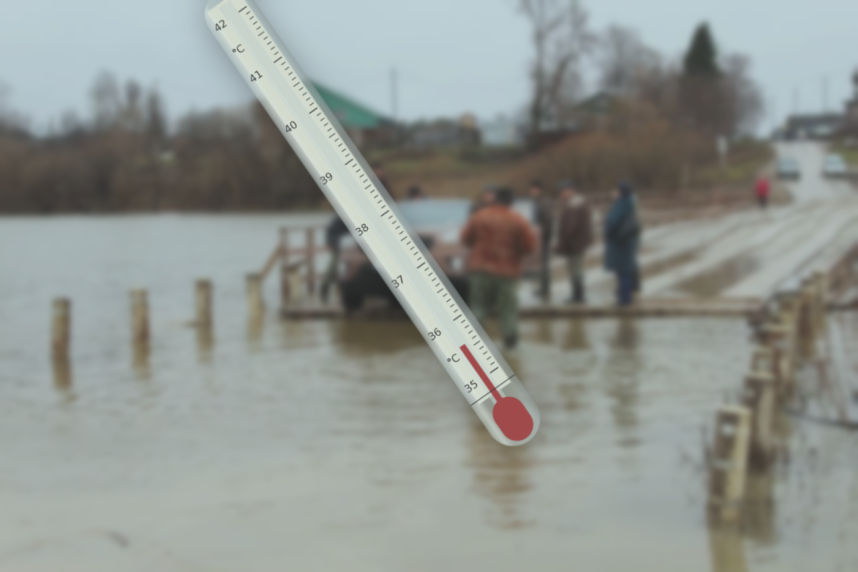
35.6 °C
